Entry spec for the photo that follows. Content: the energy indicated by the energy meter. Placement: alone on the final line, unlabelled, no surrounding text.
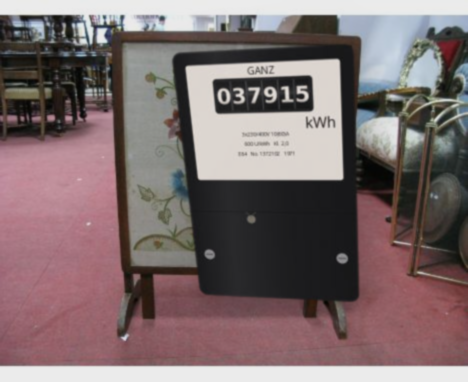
37915 kWh
